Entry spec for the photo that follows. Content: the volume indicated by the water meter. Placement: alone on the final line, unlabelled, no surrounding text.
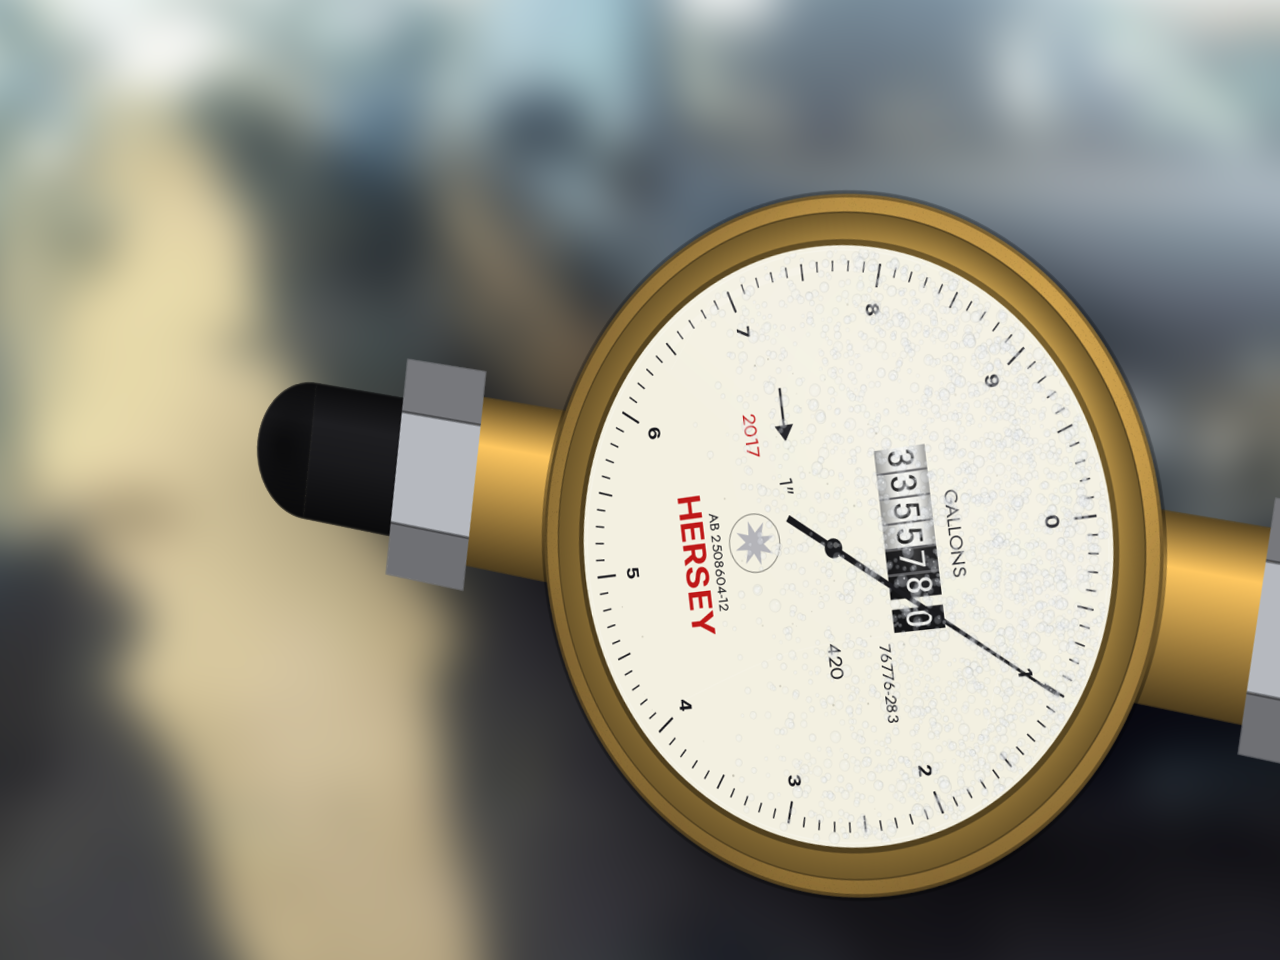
3355781.0 gal
